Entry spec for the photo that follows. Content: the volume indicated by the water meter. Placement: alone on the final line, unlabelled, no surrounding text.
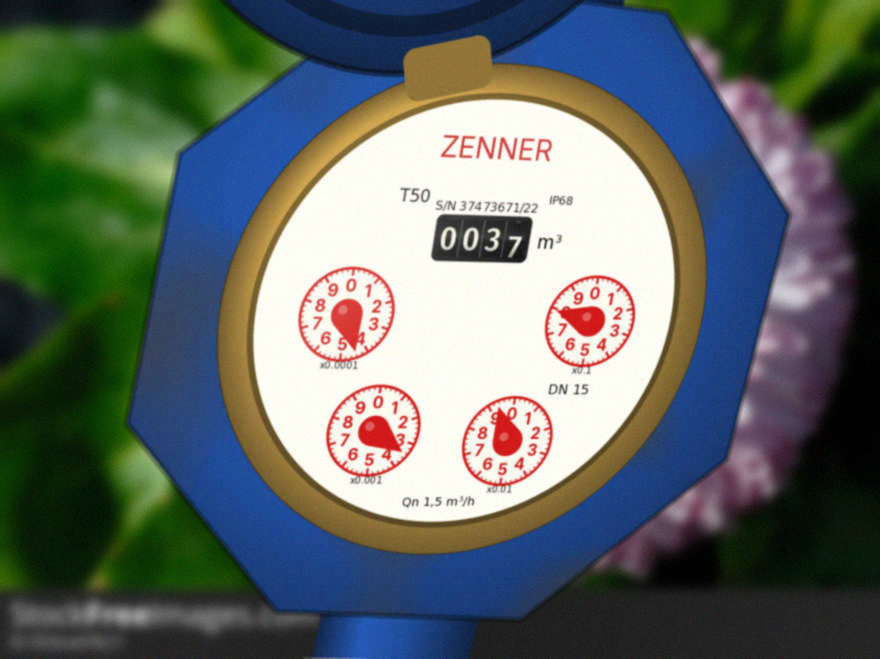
36.7934 m³
